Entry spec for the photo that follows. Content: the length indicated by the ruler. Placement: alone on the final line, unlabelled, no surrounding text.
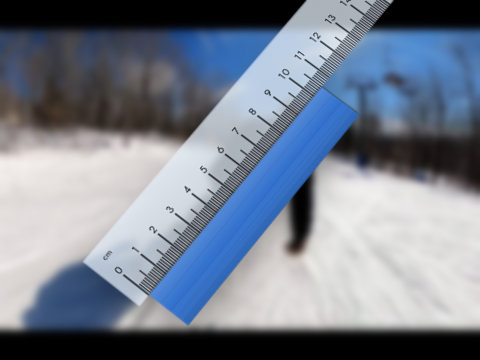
10.5 cm
